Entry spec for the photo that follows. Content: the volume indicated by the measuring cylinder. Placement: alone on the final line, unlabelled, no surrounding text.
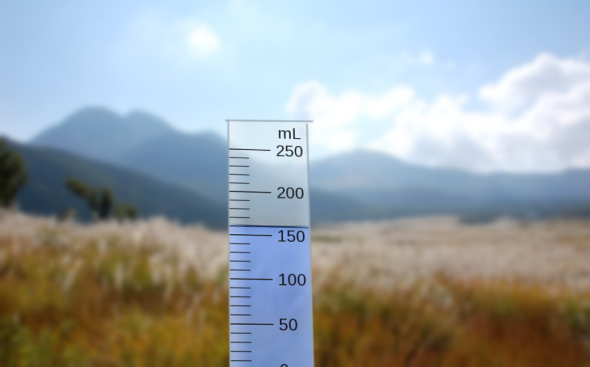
160 mL
